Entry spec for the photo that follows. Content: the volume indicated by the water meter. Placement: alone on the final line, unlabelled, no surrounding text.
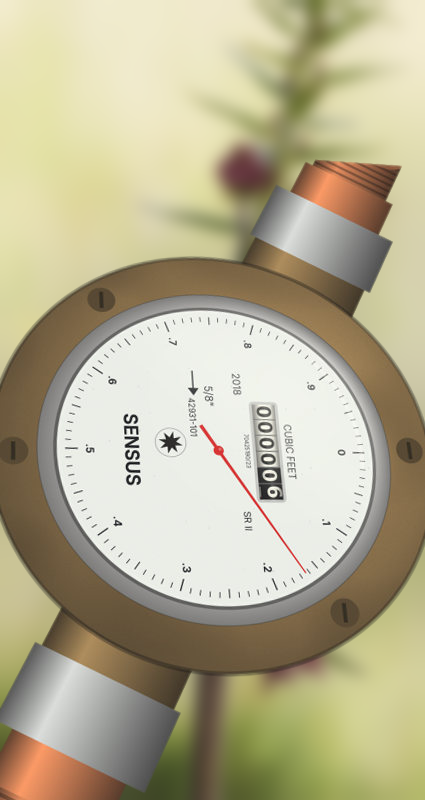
6.16 ft³
